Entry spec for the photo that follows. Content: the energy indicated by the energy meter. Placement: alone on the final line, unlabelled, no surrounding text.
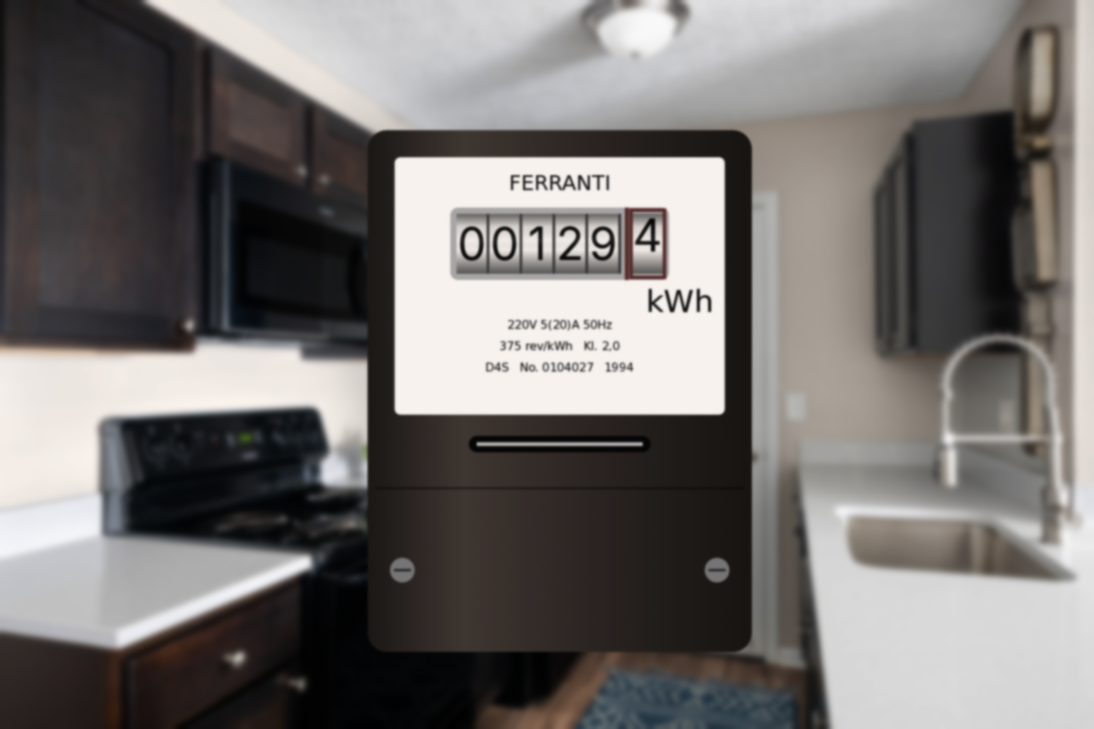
129.4 kWh
